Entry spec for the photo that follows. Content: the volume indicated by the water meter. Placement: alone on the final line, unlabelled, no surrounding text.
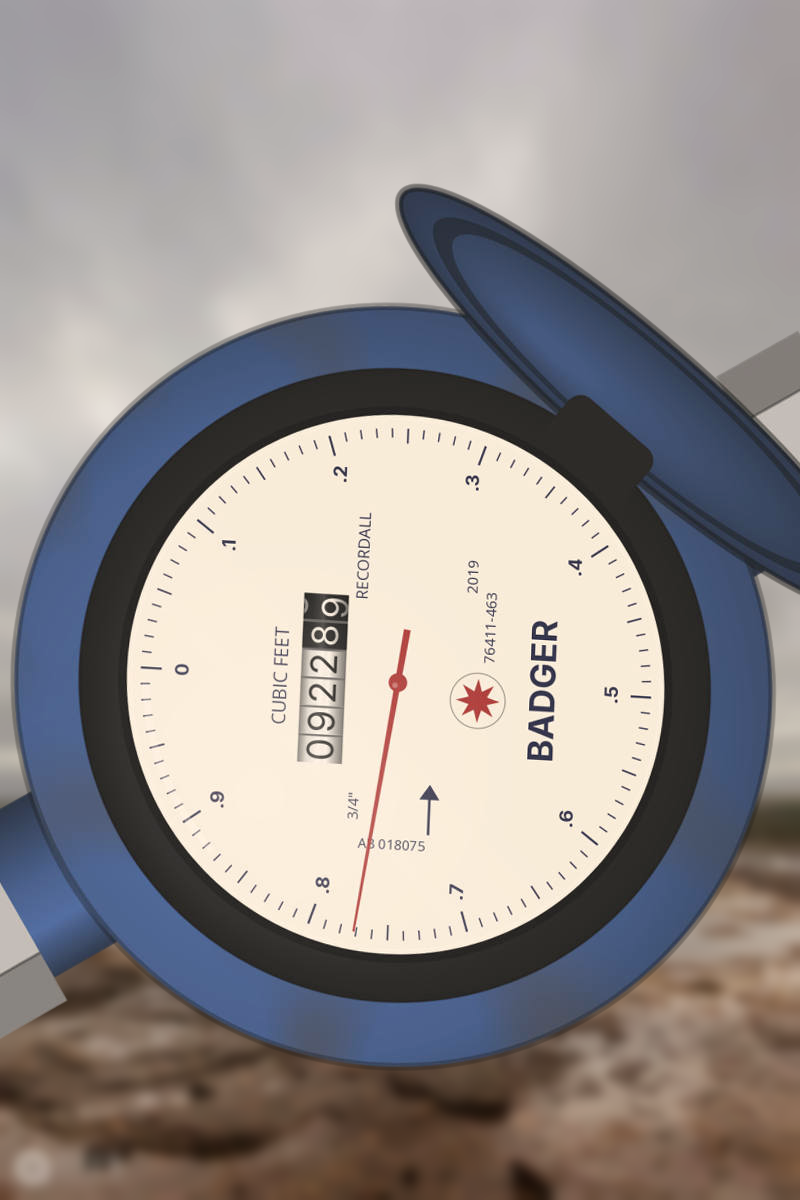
92288.77 ft³
